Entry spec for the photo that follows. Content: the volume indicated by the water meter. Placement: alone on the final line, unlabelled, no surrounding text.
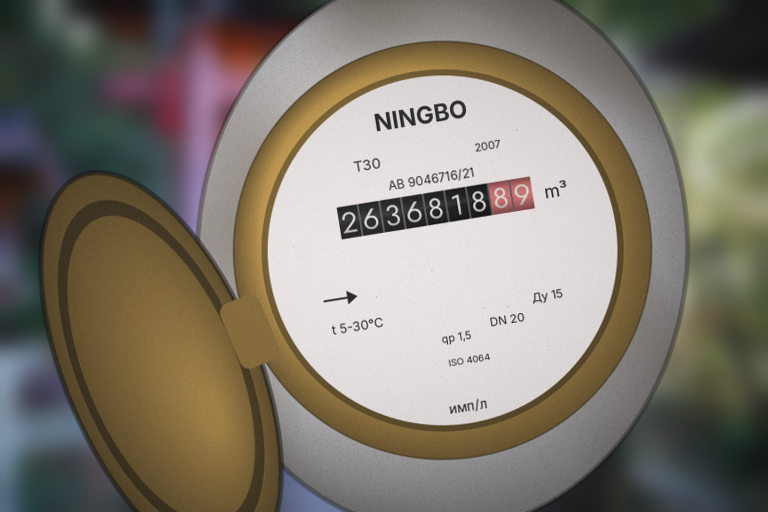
2636818.89 m³
